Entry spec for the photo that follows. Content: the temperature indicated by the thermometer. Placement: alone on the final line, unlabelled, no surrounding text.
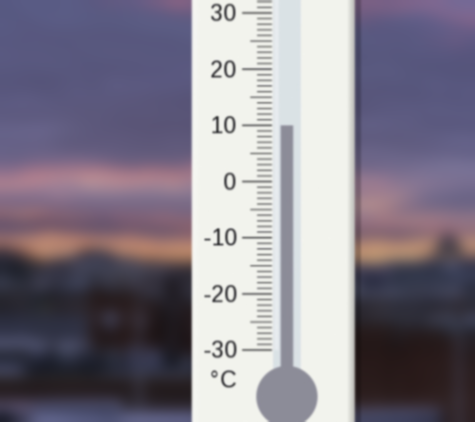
10 °C
